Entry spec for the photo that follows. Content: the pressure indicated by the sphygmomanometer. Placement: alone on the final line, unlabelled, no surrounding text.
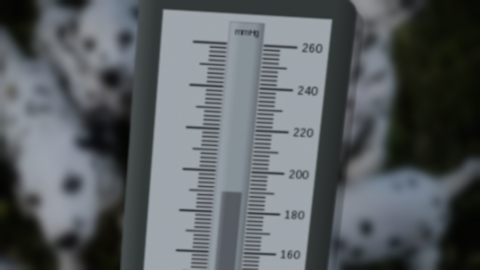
190 mmHg
